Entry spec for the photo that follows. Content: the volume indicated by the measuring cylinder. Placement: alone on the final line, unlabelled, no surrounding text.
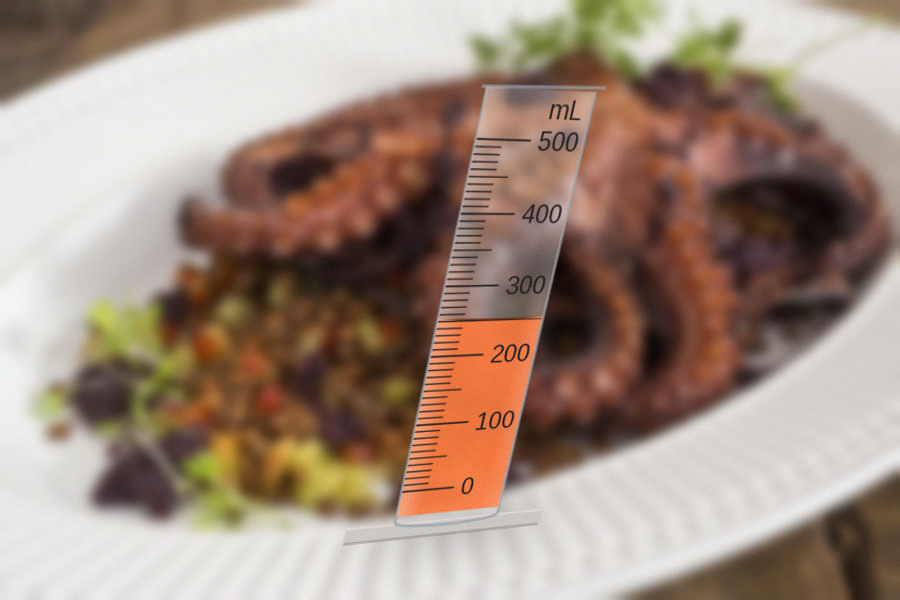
250 mL
